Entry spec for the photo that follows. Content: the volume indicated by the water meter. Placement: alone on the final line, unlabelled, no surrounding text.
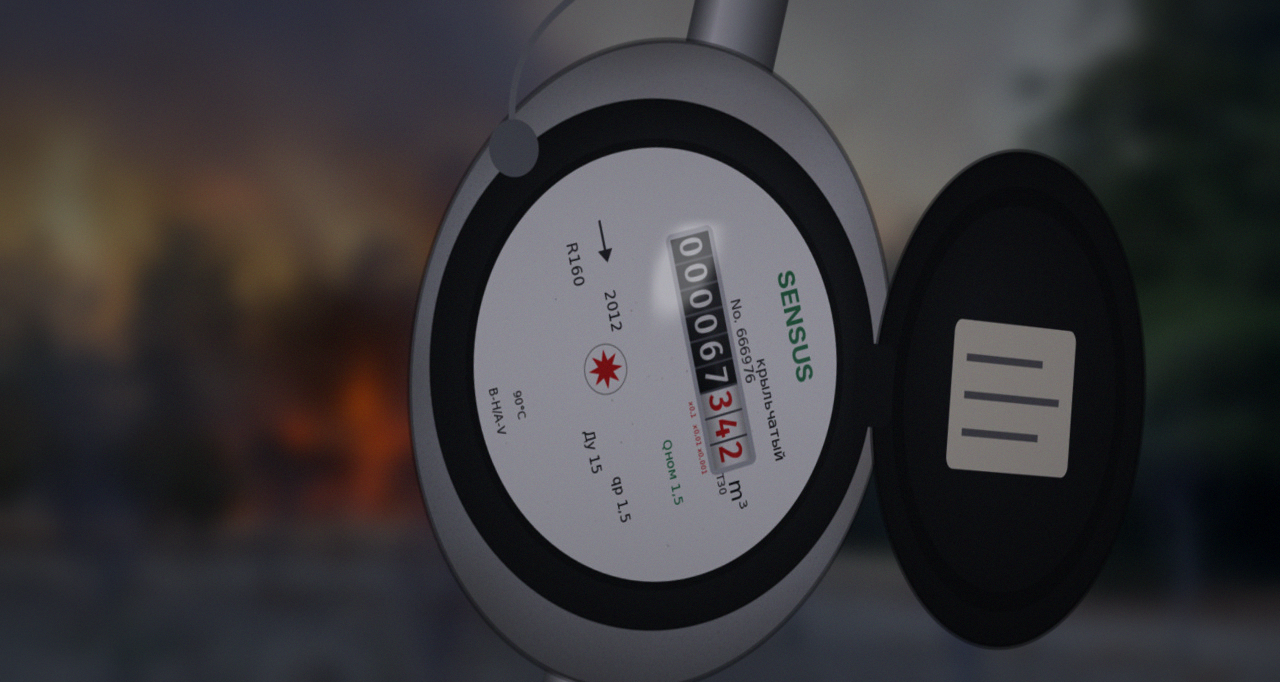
67.342 m³
